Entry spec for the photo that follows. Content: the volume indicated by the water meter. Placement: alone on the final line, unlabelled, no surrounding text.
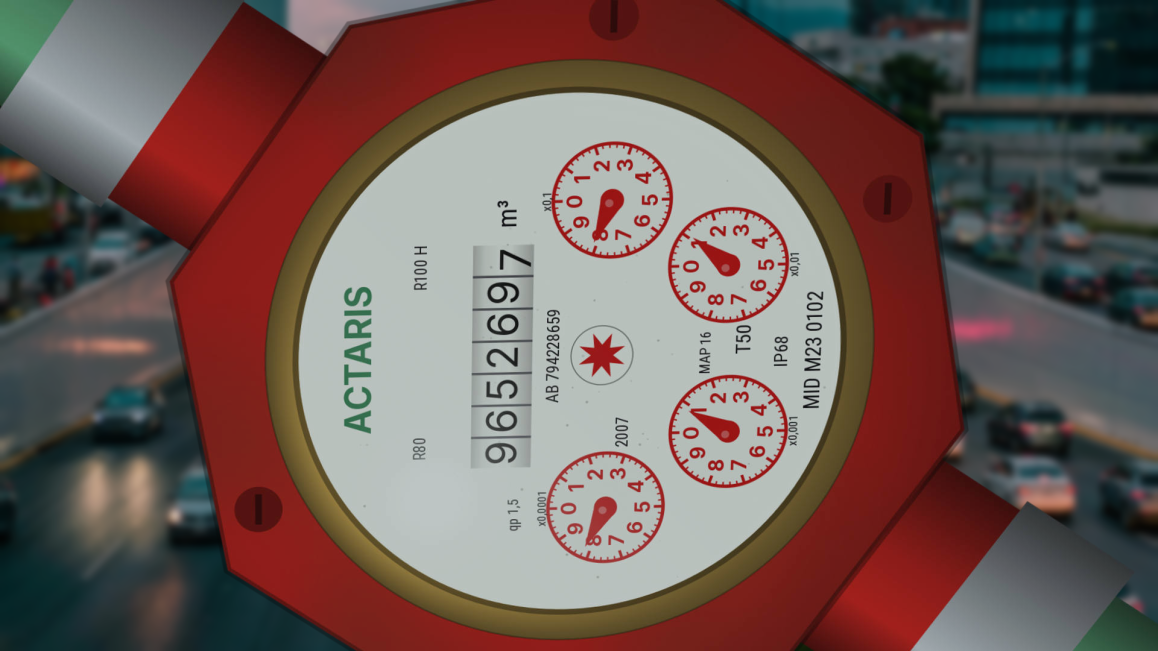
9652696.8108 m³
